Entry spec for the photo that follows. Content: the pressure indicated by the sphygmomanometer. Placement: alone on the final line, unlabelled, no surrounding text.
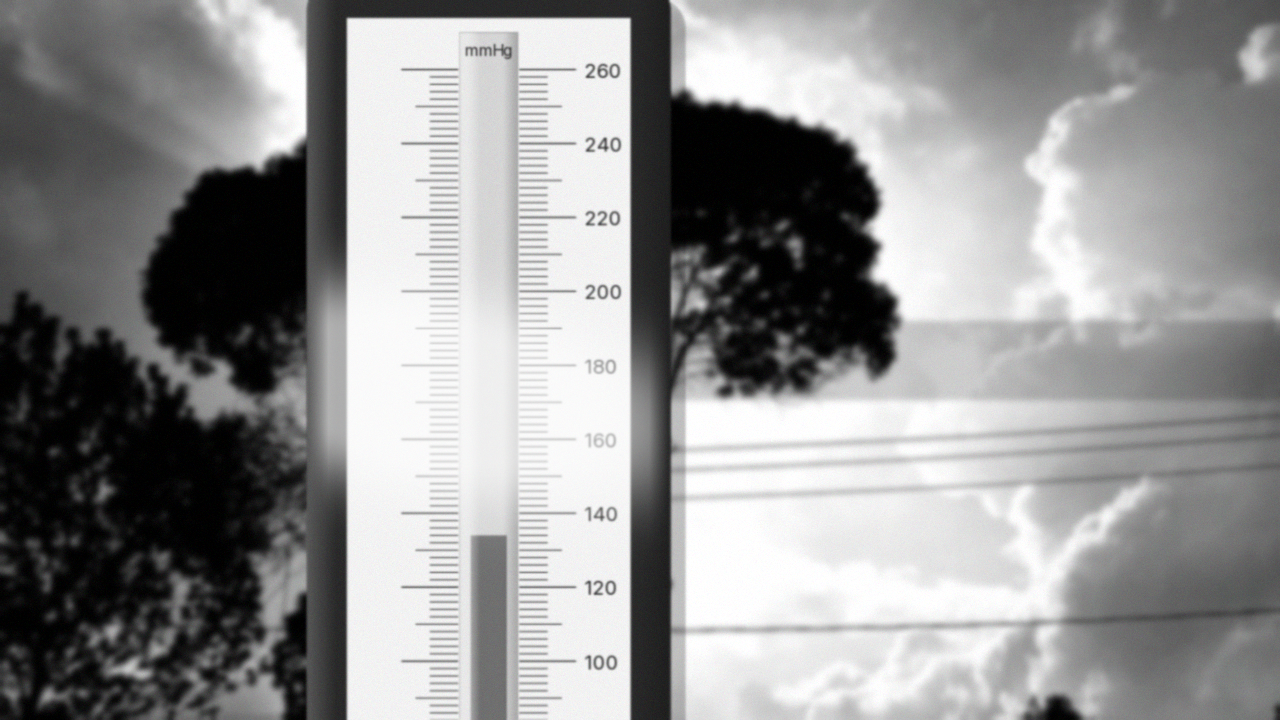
134 mmHg
